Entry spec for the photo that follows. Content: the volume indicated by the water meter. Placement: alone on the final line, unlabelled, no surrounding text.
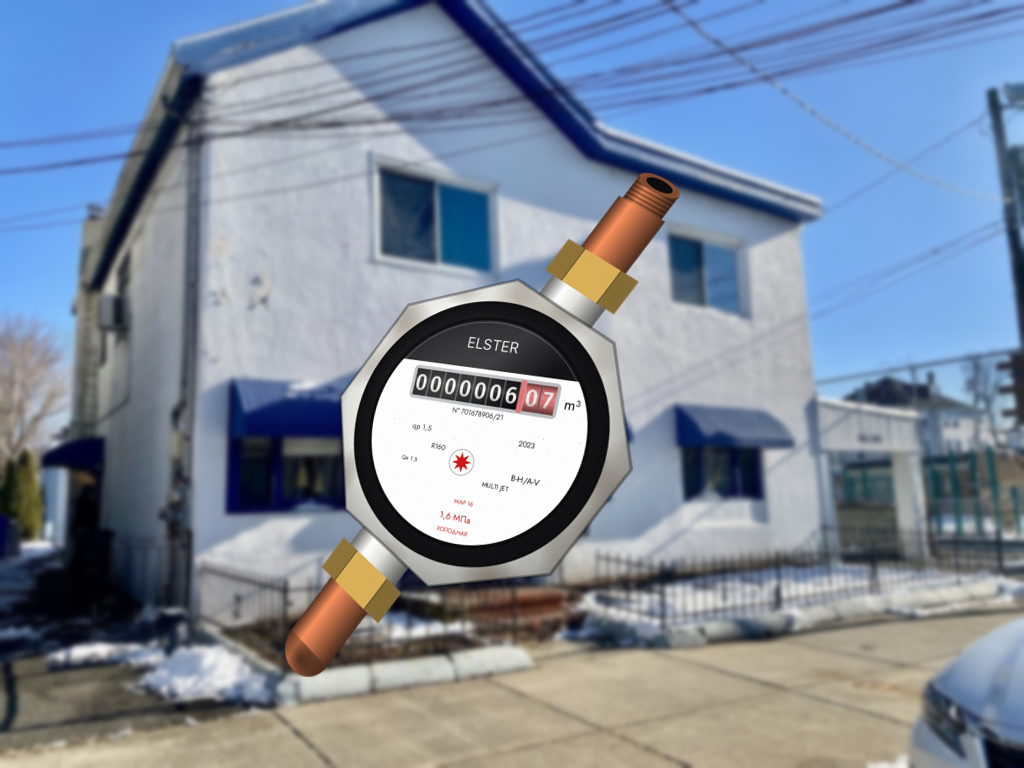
6.07 m³
